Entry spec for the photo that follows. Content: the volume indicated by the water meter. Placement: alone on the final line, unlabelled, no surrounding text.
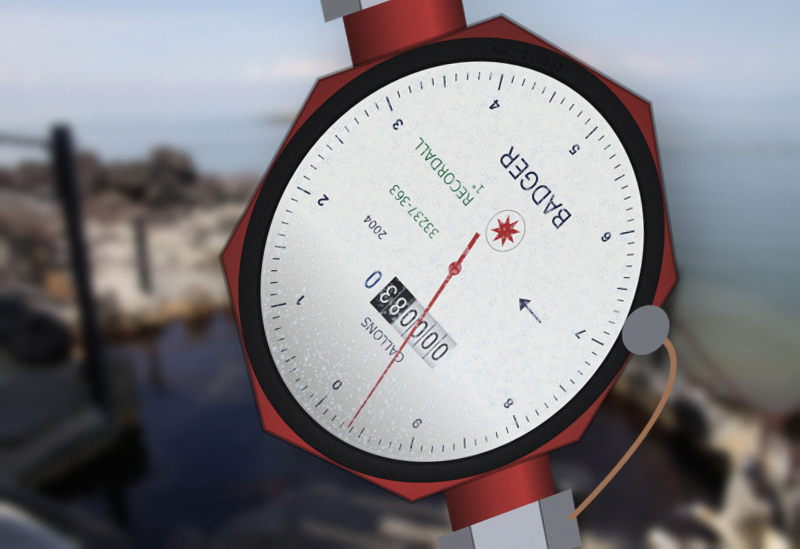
829.6 gal
